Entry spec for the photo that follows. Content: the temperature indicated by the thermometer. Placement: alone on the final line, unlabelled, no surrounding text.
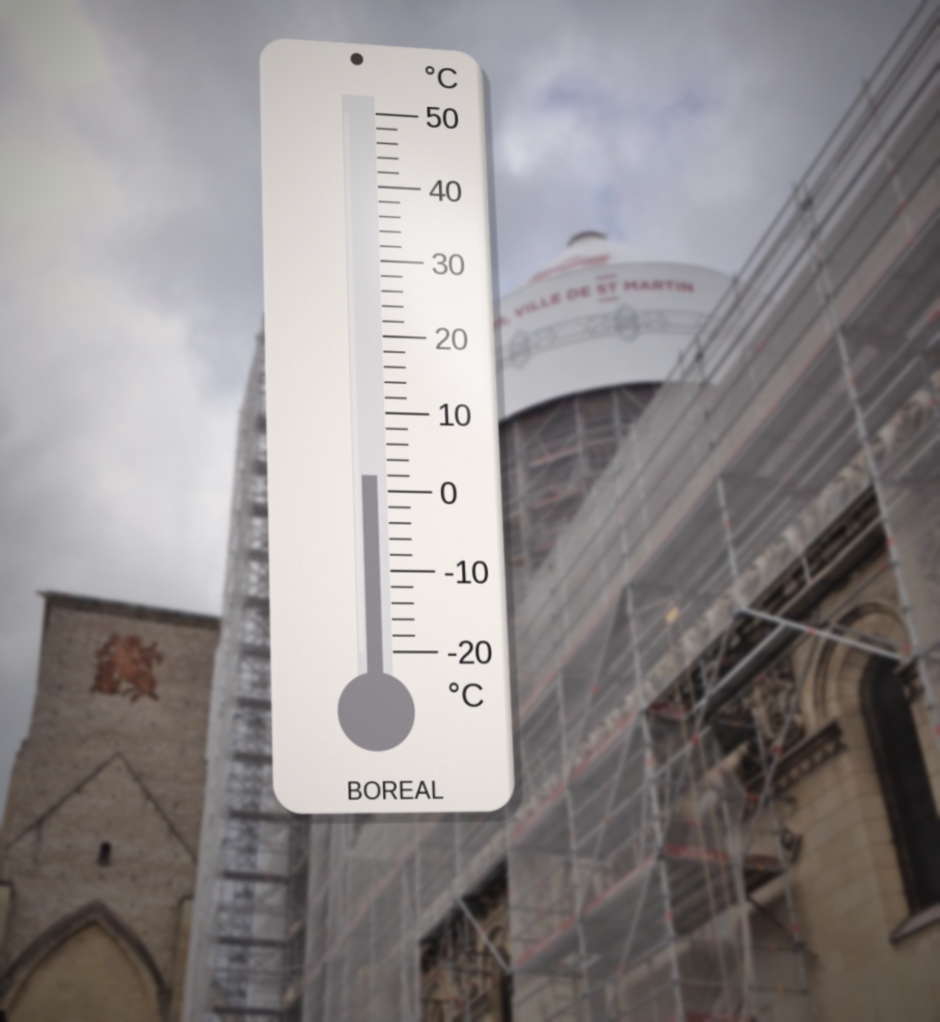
2 °C
